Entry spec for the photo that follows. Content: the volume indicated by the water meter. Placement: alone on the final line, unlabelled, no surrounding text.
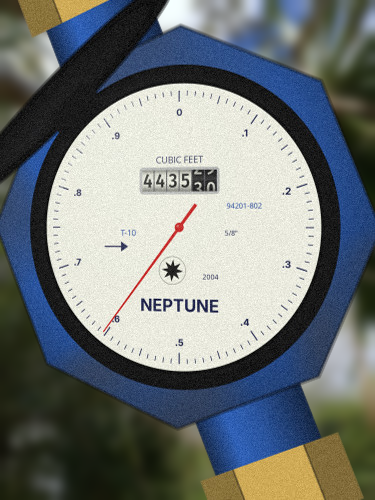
443529.60 ft³
